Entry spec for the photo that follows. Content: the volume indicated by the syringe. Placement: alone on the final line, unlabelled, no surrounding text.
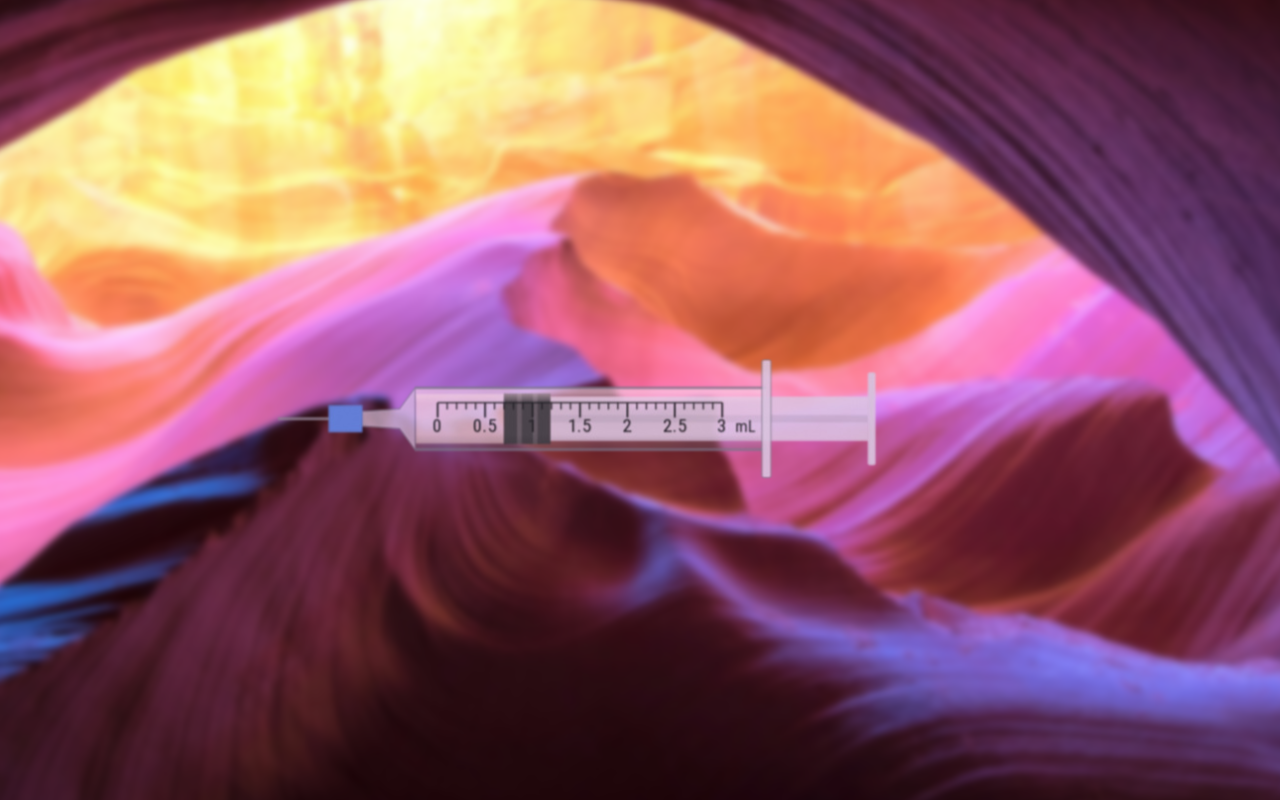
0.7 mL
